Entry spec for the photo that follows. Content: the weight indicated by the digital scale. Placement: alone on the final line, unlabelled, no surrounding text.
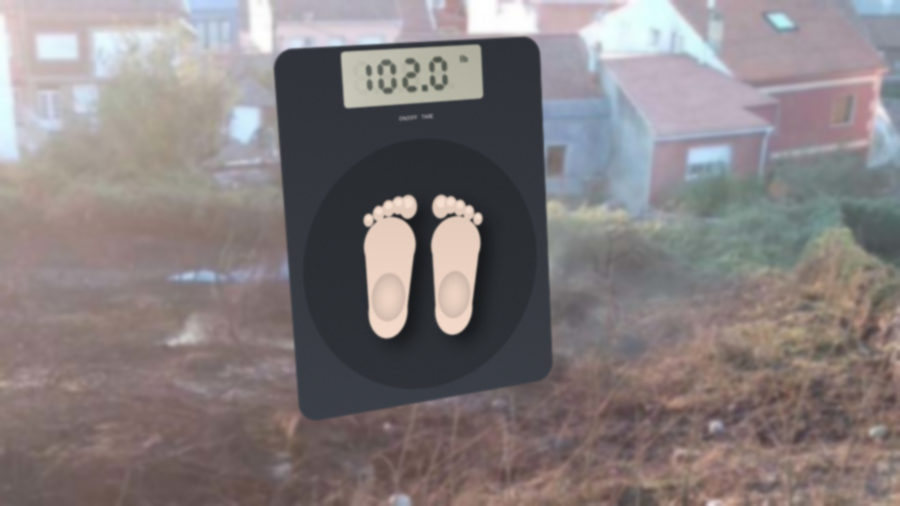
102.0 lb
